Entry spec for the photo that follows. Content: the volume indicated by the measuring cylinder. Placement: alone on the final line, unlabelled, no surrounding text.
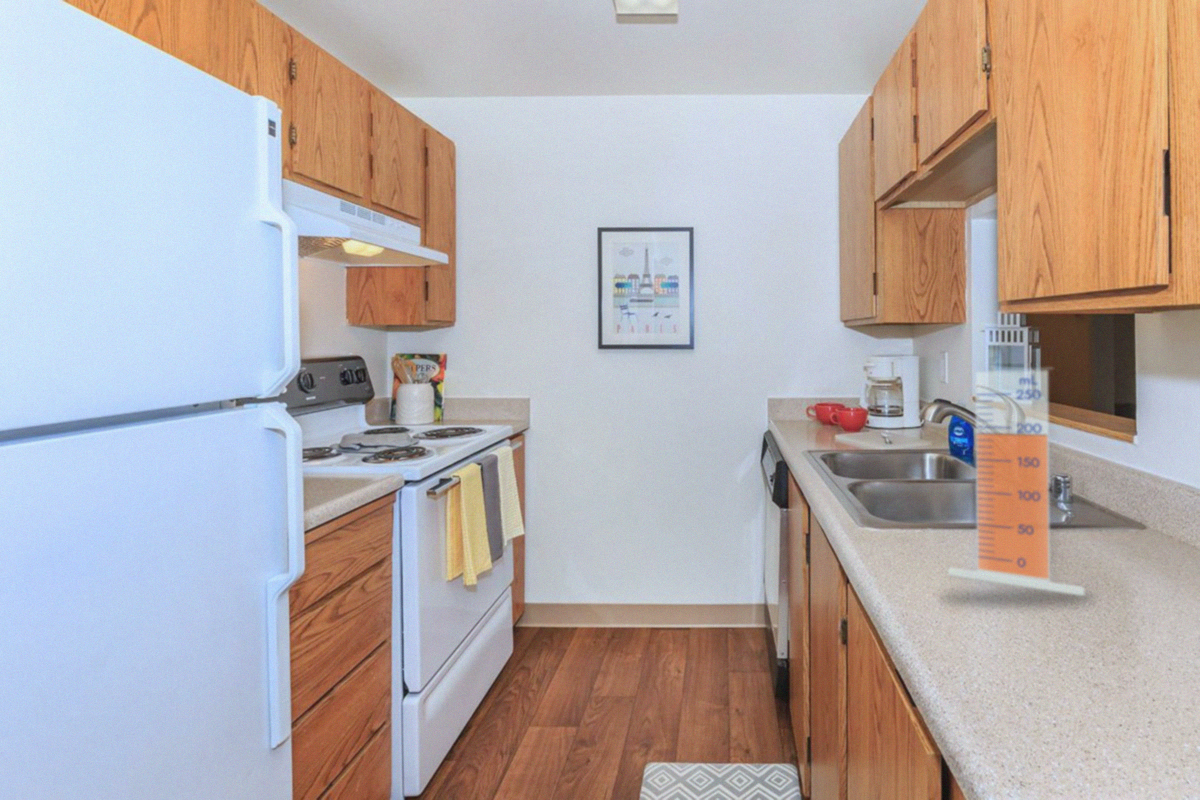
190 mL
